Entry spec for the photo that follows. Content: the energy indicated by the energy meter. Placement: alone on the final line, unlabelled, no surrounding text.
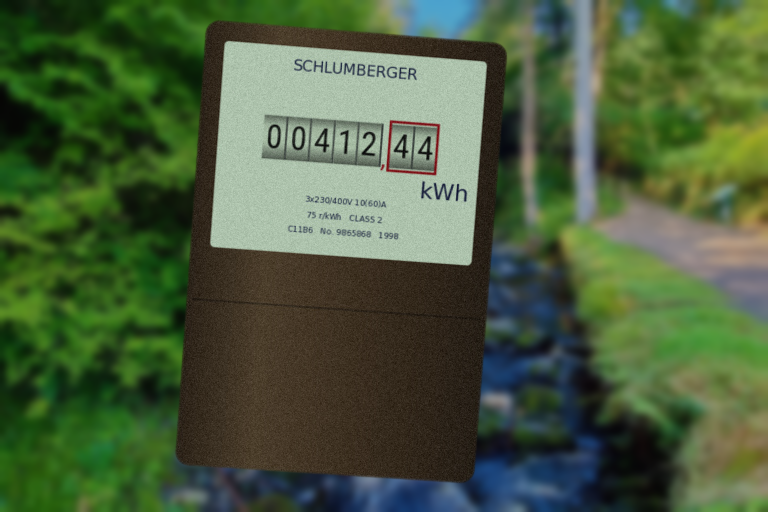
412.44 kWh
